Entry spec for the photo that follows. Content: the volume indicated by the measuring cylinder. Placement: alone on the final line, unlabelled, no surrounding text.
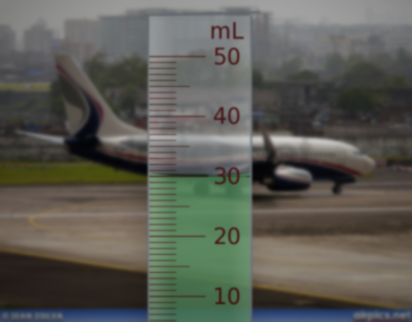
30 mL
